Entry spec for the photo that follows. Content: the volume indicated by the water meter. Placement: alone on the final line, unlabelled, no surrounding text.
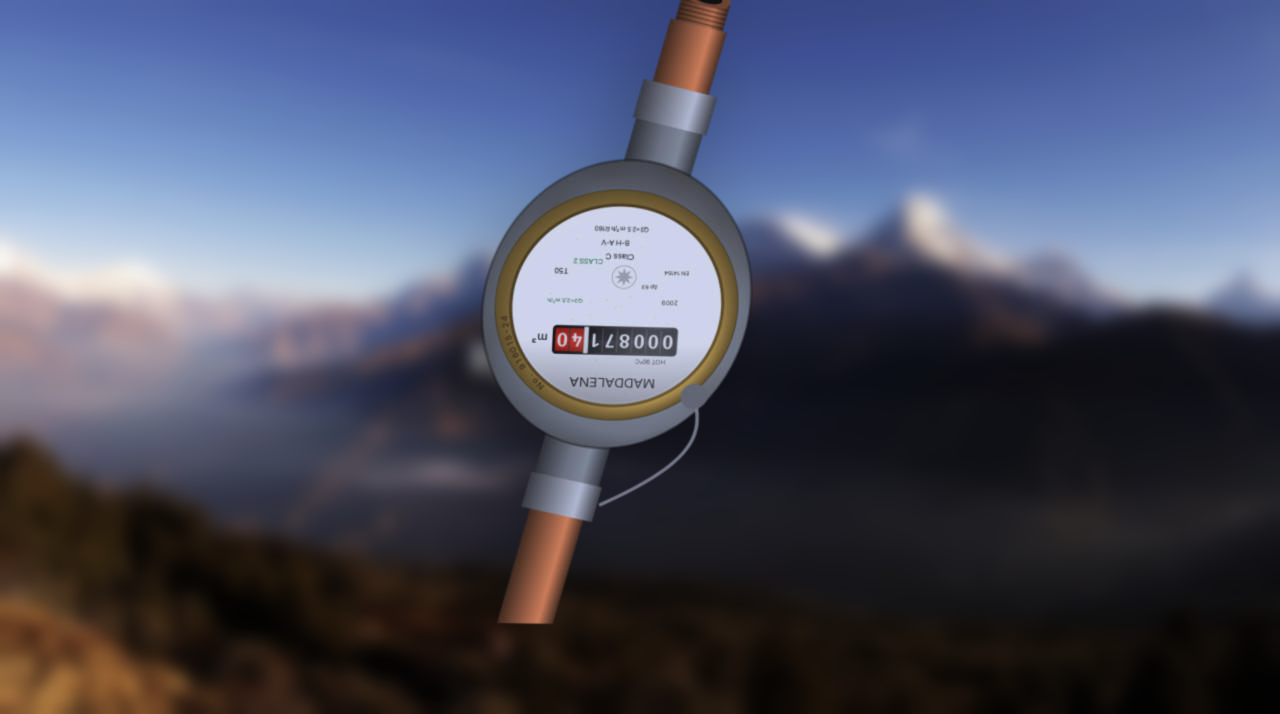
871.40 m³
